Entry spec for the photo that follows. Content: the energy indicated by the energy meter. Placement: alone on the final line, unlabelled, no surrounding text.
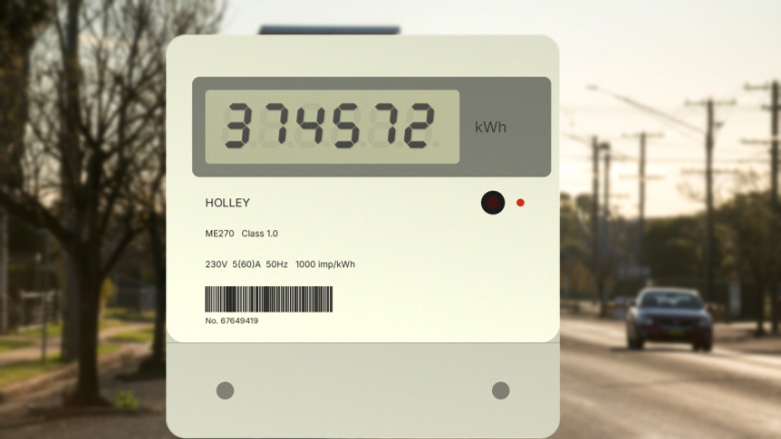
374572 kWh
